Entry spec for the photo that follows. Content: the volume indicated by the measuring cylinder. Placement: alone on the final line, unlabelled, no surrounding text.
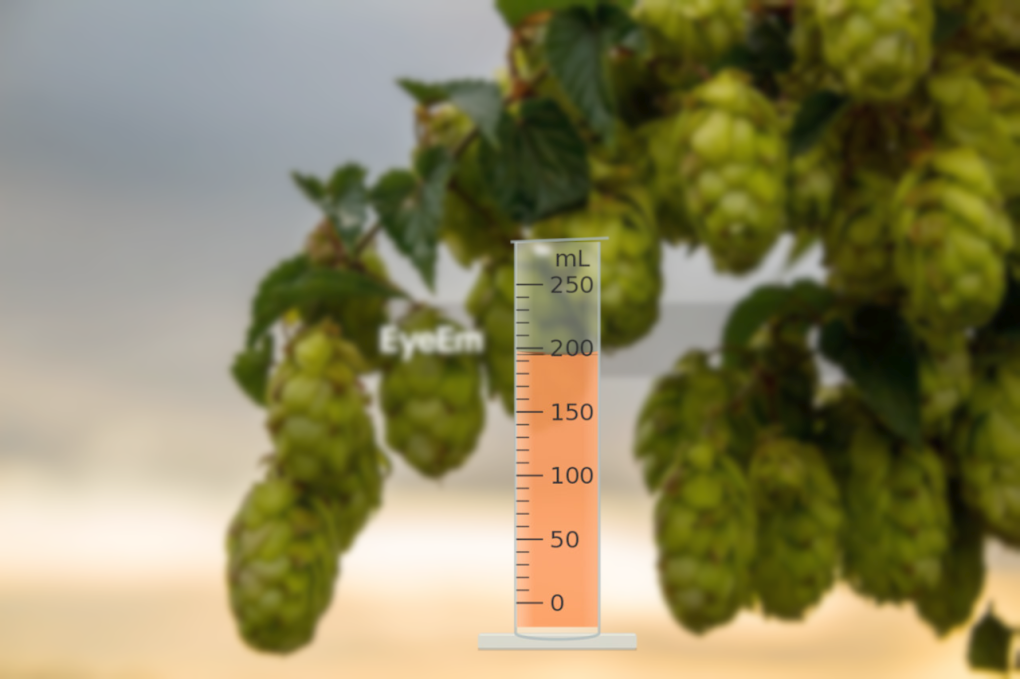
195 mL
